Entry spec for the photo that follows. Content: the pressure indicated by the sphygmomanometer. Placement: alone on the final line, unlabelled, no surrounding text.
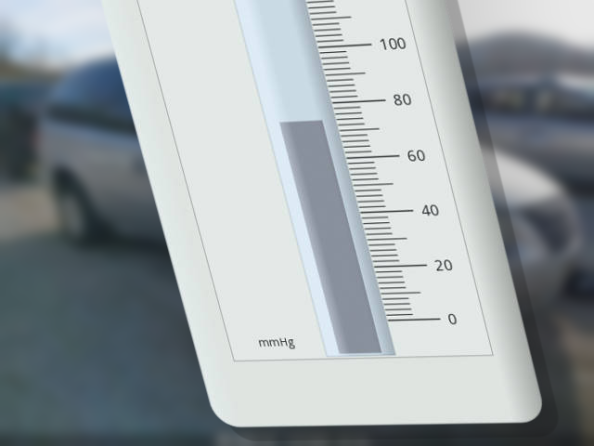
74 mmHg
